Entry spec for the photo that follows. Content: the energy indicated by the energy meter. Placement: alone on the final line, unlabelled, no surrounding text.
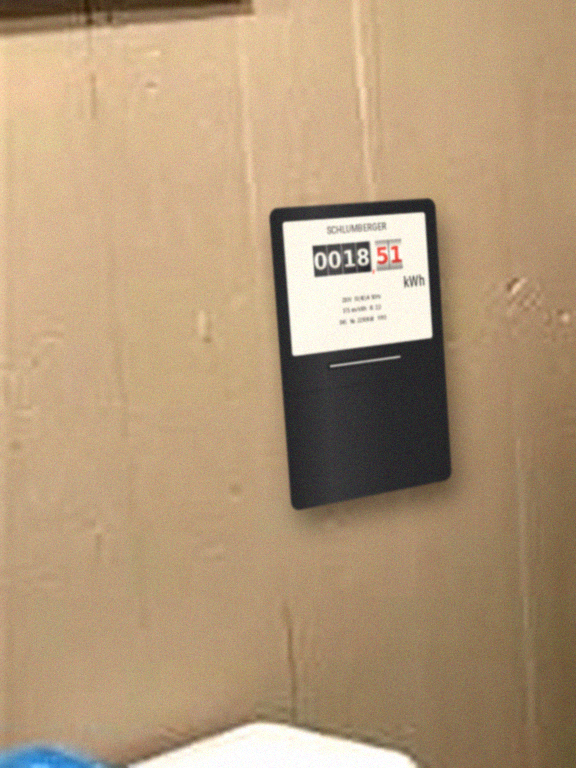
18.51 kWh
